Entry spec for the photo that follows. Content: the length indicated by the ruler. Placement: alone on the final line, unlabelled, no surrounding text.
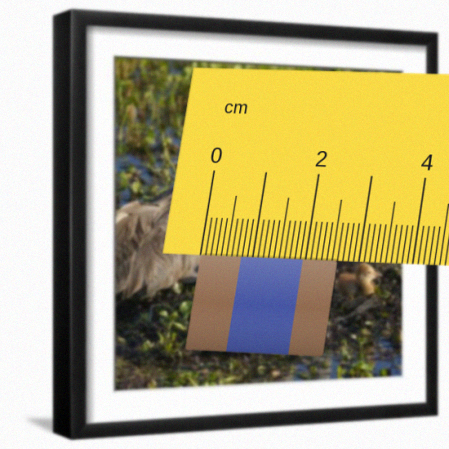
2.6 cm
